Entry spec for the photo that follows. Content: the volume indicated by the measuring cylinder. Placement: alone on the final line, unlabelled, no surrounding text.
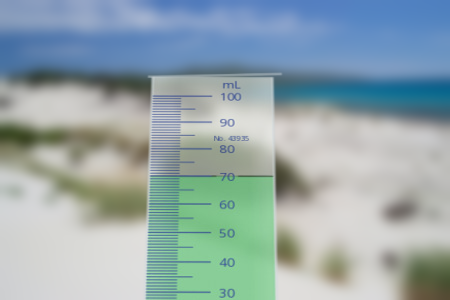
70 mL
